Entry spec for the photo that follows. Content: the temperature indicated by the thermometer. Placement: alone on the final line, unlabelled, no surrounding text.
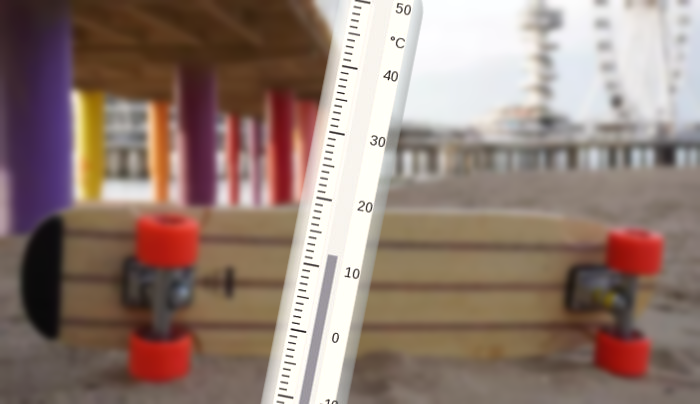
12 °C
